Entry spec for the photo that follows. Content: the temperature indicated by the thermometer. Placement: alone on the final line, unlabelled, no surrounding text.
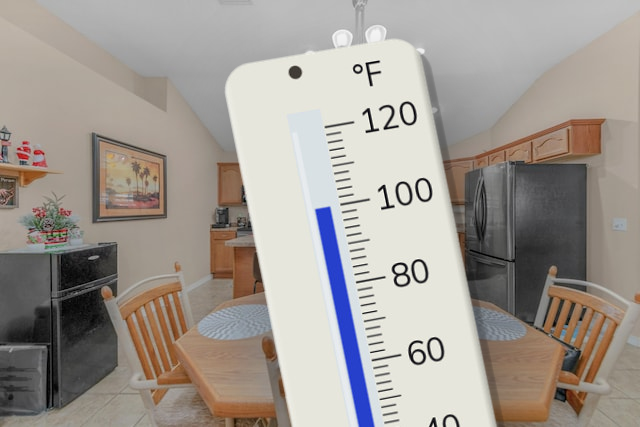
100 °F
